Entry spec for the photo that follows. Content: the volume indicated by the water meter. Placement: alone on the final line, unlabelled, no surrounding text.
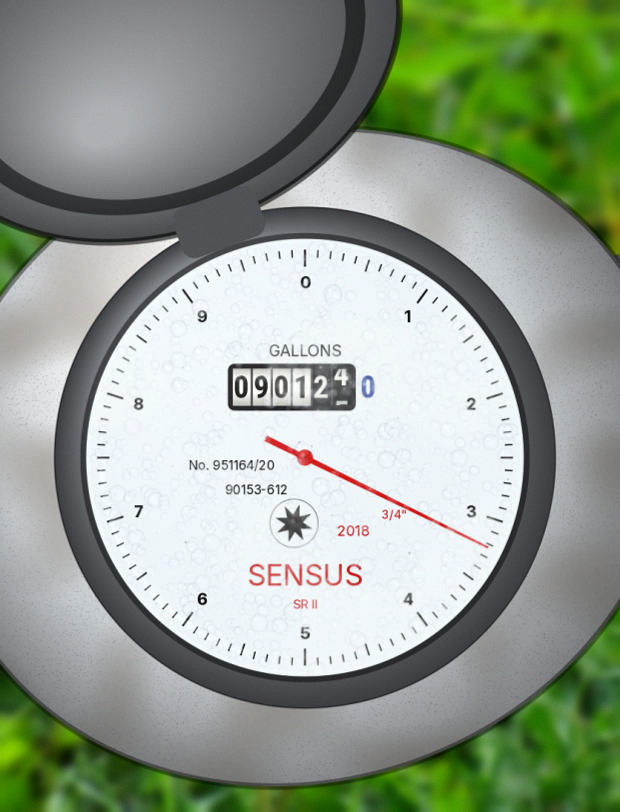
901243.2 gal
